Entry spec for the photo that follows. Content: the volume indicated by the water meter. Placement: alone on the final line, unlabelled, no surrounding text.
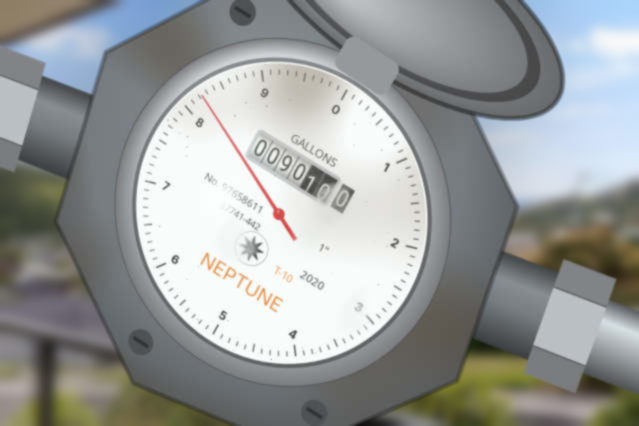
90098.2 gal
